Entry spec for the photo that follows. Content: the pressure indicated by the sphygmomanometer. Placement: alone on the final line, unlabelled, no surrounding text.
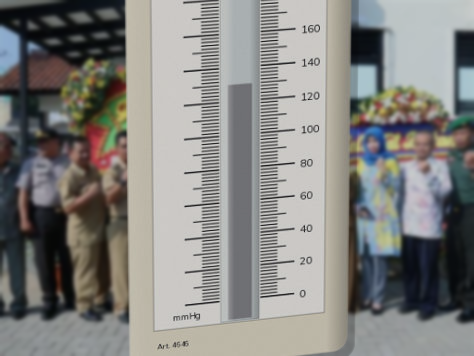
130 mmHg
